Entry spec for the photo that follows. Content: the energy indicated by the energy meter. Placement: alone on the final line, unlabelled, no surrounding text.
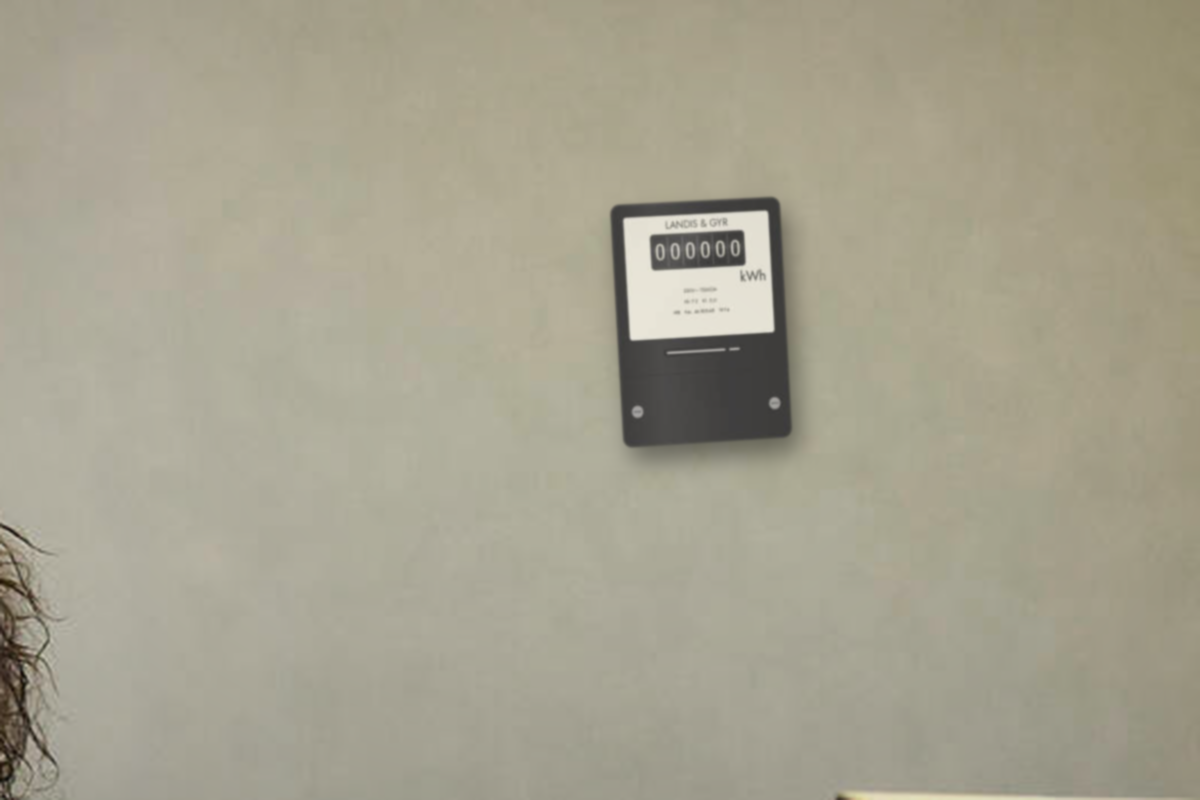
0 kWh
